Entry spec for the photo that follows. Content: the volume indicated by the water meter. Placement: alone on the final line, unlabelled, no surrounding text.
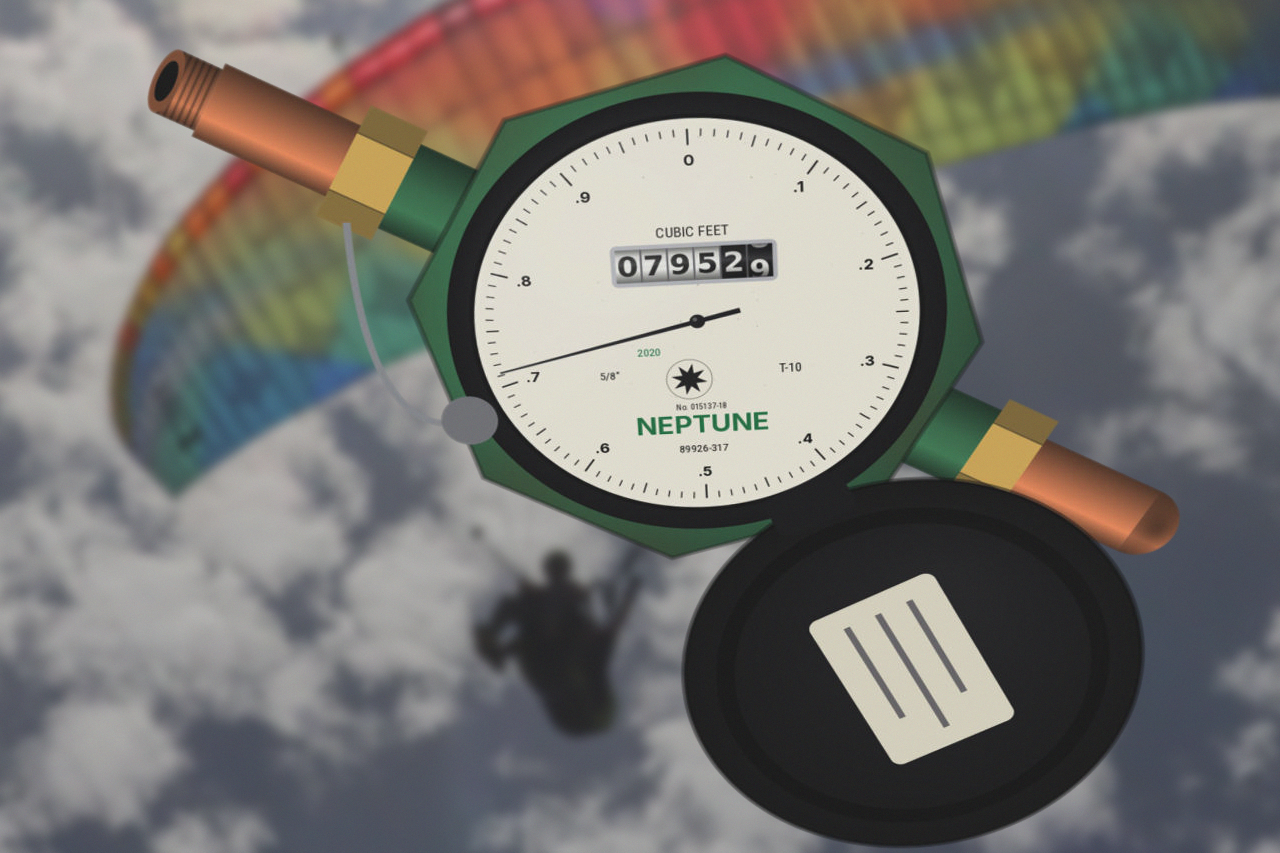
79528.71 ft³
